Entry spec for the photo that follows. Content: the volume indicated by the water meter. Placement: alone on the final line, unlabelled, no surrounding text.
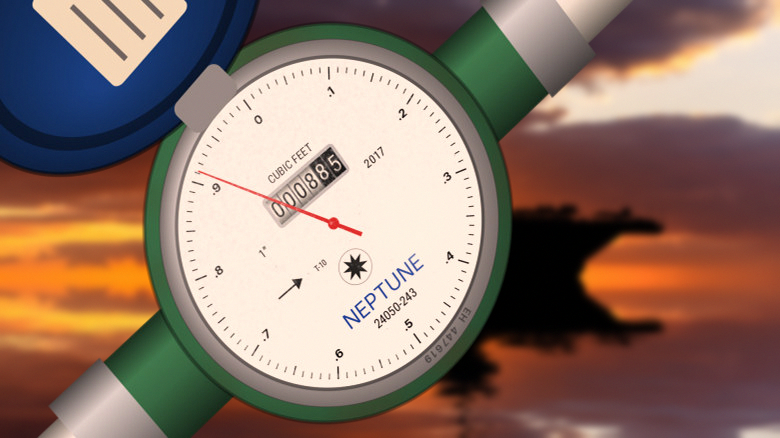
884.91 ft³
